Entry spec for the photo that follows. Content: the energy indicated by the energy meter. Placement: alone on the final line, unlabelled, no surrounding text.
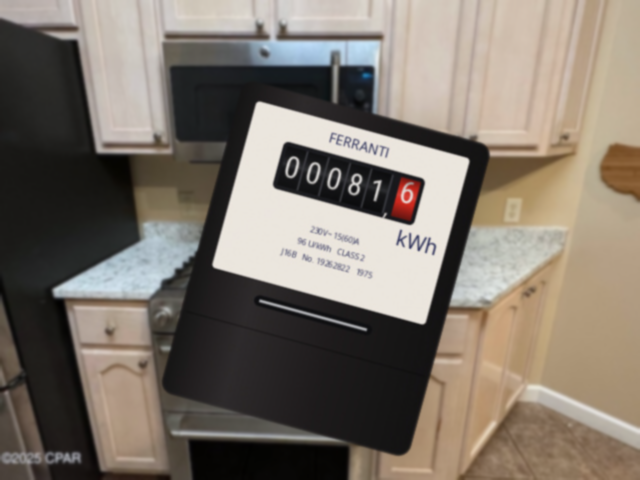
81.6 kWh
